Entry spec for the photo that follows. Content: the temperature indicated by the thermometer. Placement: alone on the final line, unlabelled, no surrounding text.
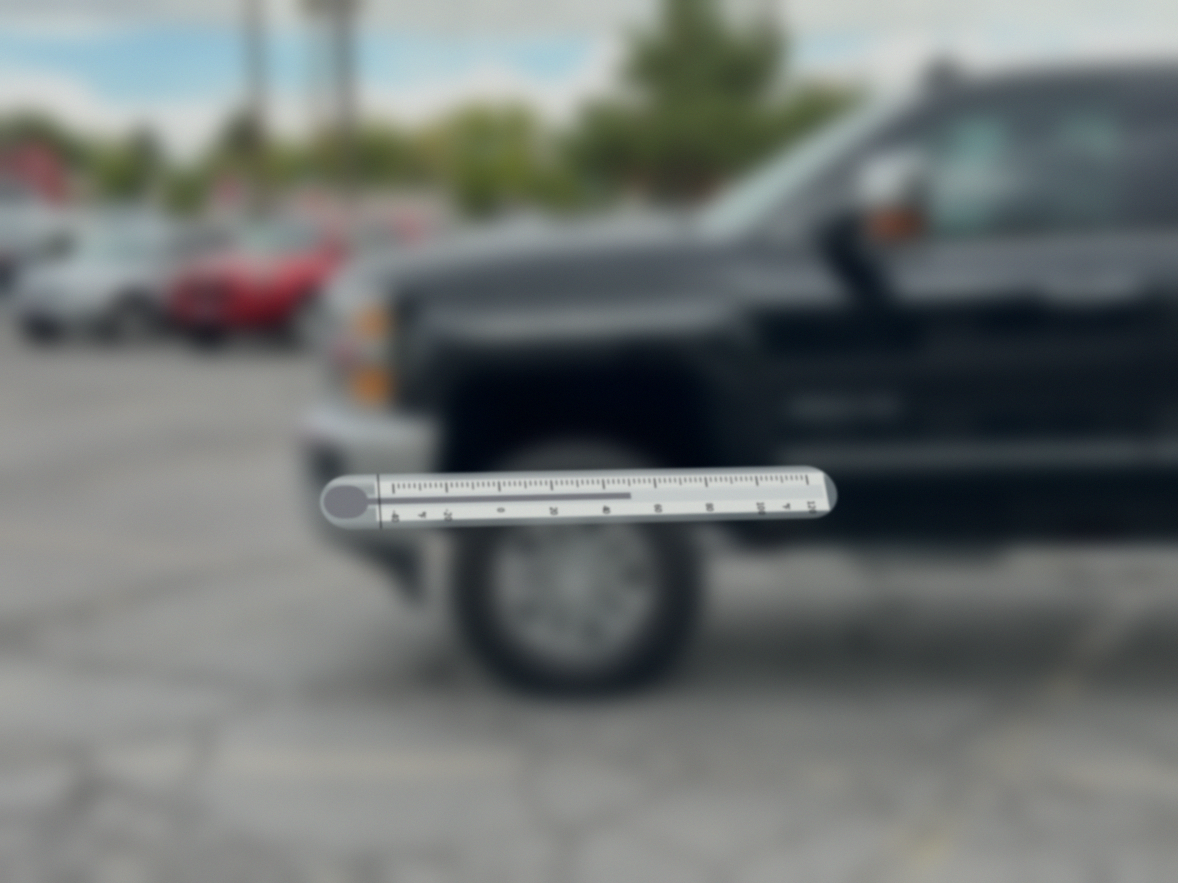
50 °F
